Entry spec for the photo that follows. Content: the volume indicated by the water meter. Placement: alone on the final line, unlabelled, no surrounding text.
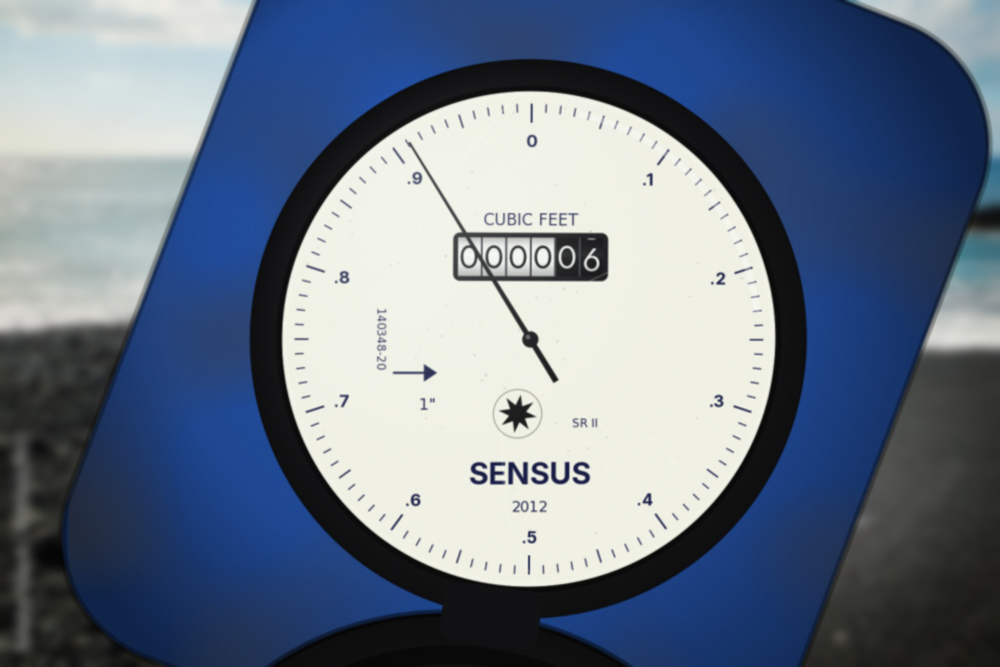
5.91 ft³
